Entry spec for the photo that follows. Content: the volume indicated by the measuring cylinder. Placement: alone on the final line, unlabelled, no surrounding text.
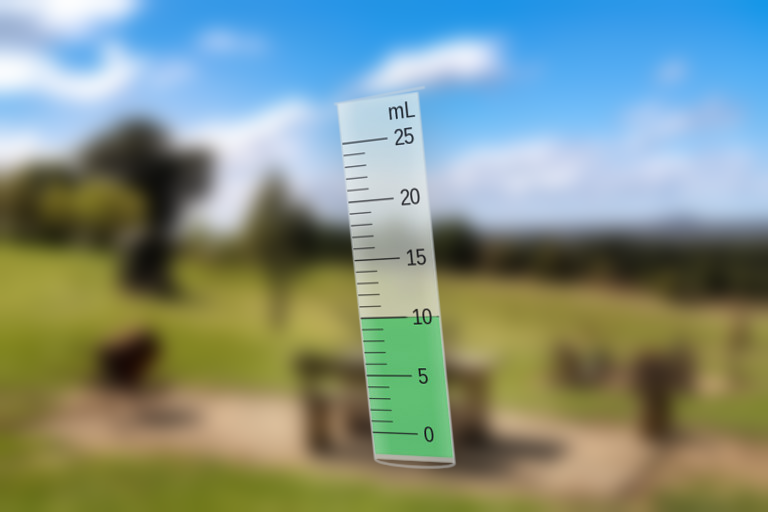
10 mL
